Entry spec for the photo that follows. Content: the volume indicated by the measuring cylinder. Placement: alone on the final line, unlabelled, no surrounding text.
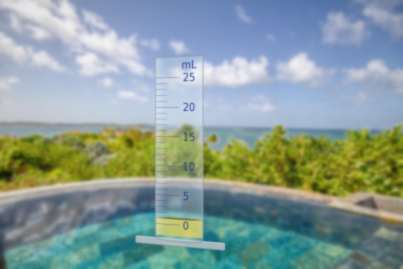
1 mL
